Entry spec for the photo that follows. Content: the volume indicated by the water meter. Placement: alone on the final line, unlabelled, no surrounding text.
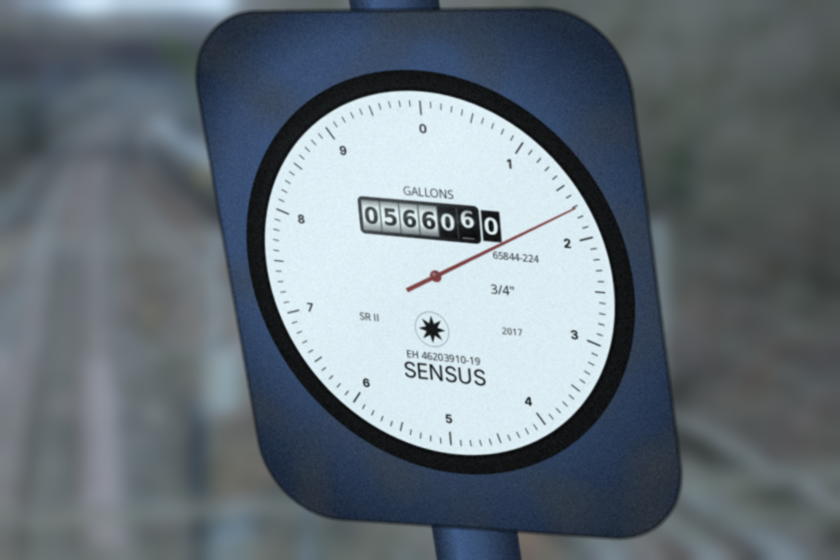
566061.7 gal
